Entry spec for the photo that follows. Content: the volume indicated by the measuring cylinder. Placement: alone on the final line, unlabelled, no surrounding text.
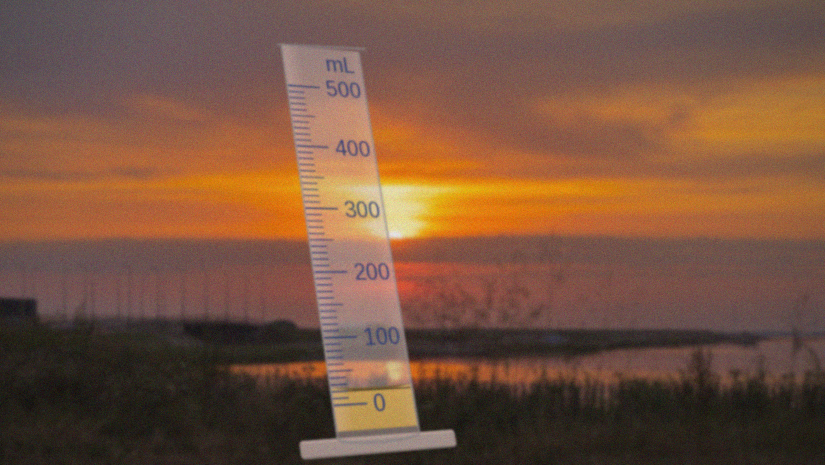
20 mL
